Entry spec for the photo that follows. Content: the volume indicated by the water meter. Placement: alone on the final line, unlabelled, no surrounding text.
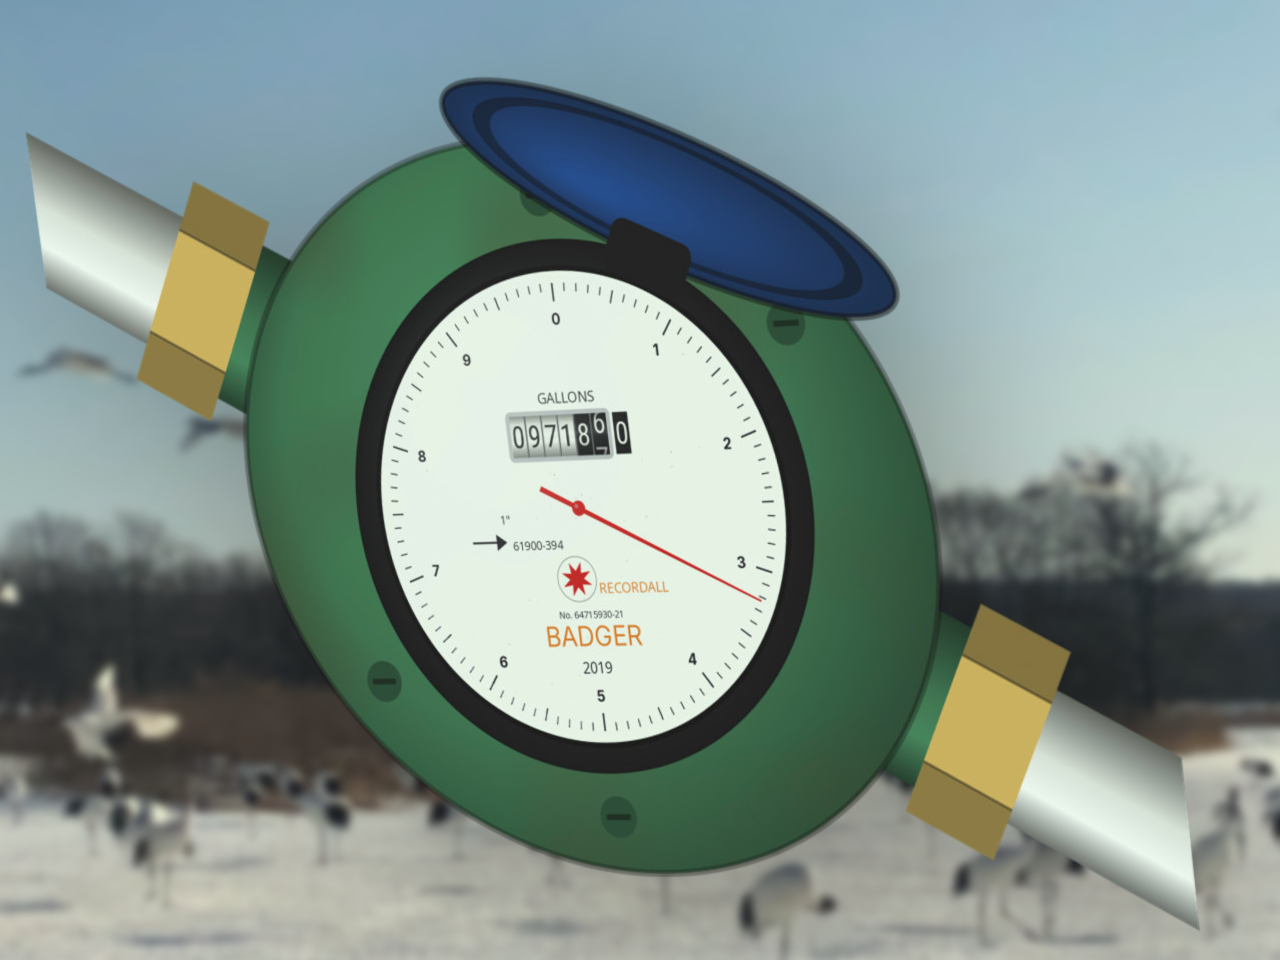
971863.2 gal
